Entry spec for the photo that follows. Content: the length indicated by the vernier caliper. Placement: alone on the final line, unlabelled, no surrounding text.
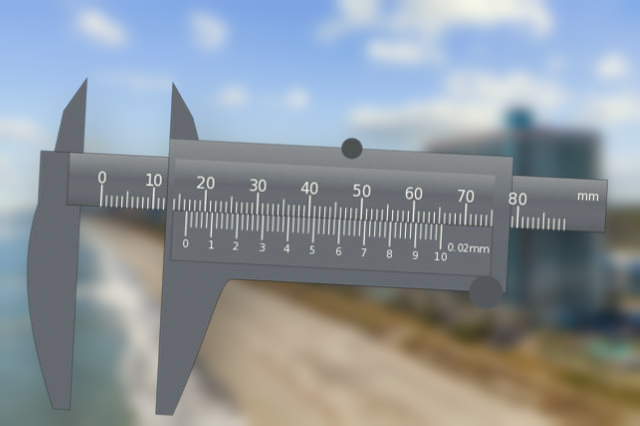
16.5 mm
